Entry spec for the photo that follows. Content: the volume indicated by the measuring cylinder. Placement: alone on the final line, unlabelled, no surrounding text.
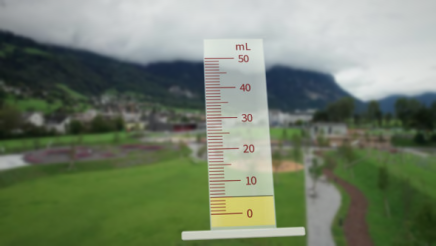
5 mL
